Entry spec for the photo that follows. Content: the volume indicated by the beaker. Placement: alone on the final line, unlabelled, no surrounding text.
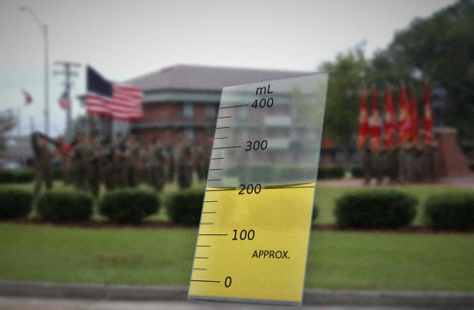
200 mL
